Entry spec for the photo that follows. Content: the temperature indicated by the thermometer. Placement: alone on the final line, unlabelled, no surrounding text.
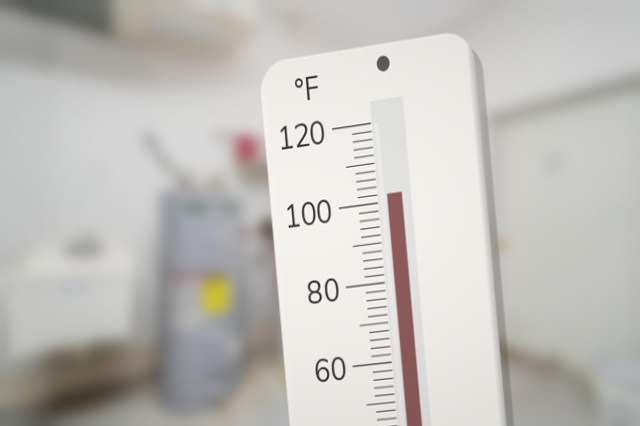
102 °F
